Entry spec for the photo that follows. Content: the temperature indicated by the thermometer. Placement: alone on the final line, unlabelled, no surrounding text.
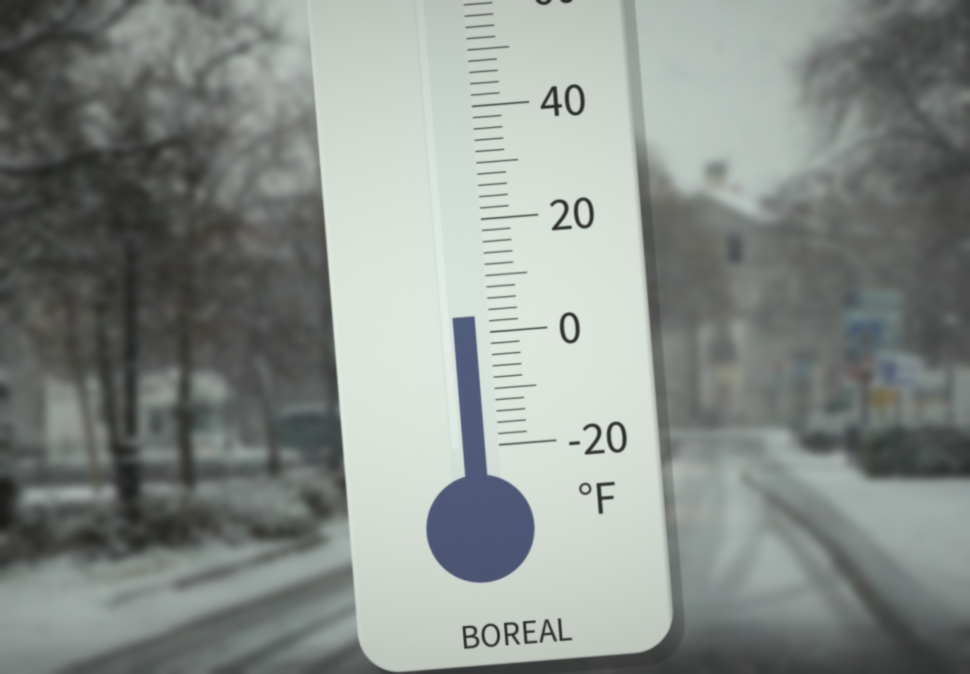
3 °F
